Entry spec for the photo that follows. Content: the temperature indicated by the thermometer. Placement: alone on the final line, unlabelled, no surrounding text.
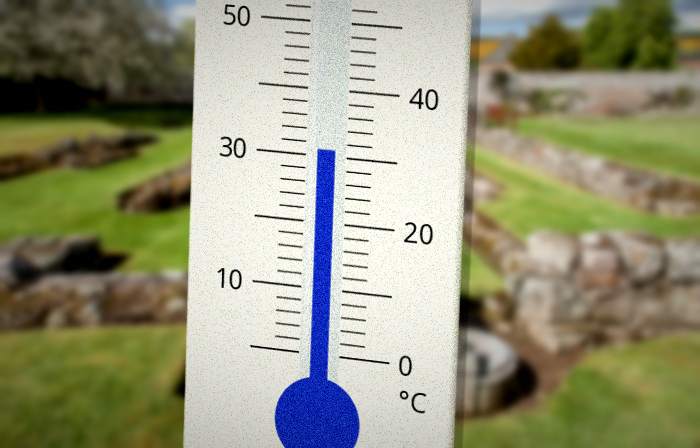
31 °C
